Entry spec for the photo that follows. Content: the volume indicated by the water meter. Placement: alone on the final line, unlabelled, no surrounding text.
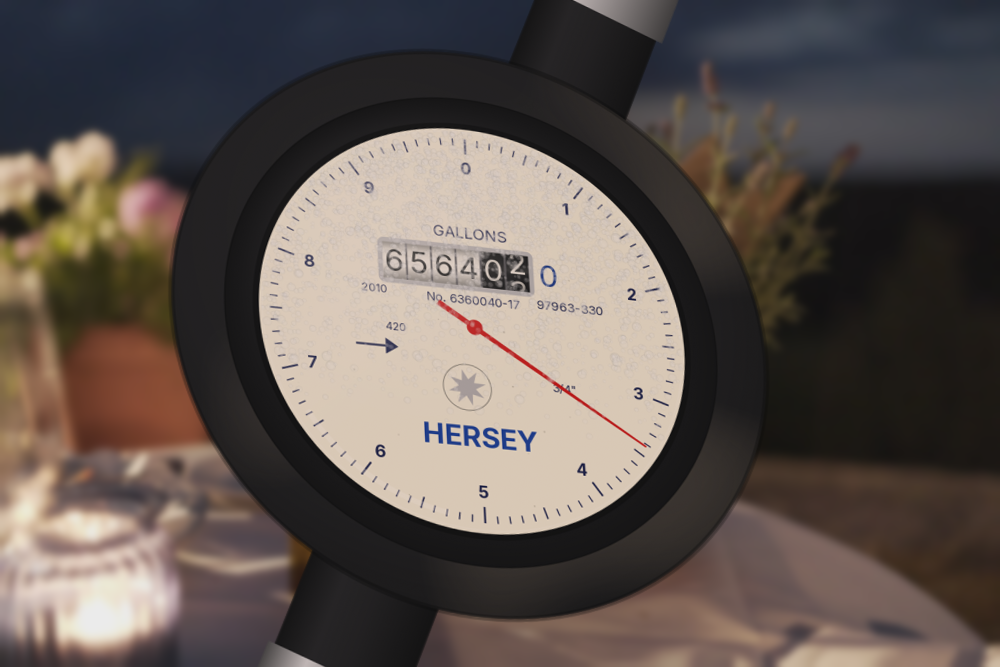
6564023.4 gal
